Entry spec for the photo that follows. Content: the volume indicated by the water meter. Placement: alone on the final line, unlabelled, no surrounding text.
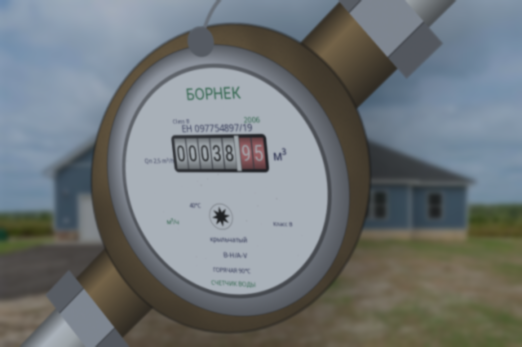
38.95 m³
